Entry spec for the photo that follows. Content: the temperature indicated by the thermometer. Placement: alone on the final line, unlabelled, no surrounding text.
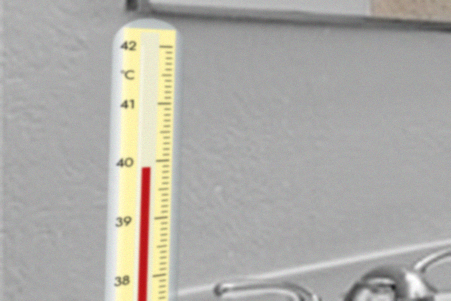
39.9 °C
